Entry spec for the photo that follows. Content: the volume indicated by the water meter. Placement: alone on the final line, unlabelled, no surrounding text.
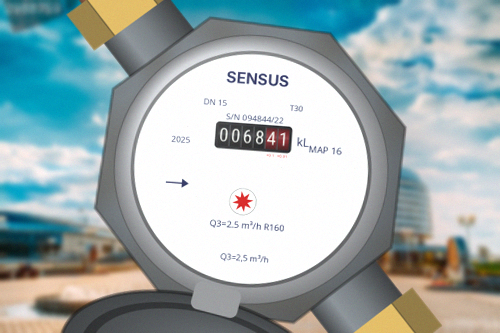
68.41 kL
